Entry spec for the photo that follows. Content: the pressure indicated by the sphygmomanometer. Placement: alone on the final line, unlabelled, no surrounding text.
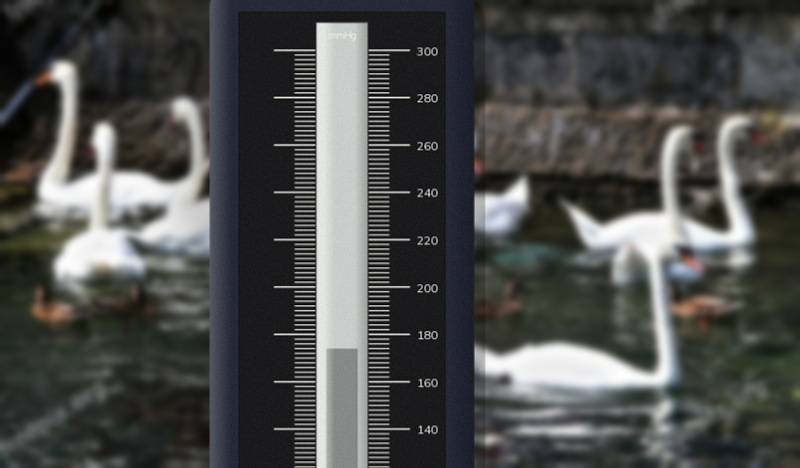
174 mmHg
